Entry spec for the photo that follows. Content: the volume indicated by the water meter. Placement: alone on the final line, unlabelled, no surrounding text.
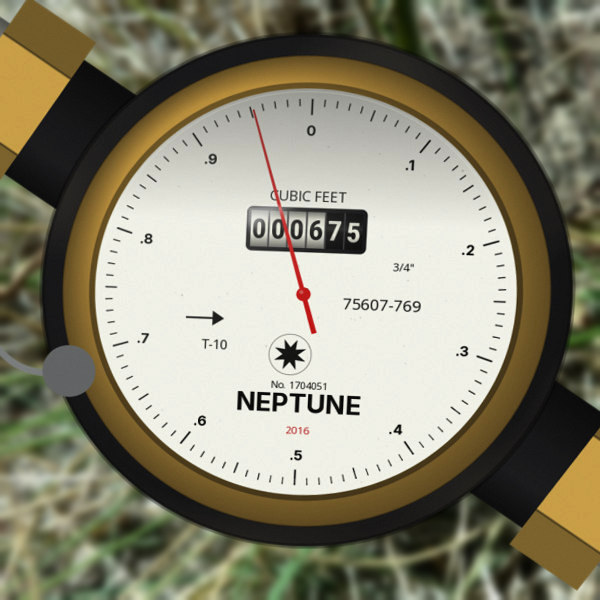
674.95 ft³
